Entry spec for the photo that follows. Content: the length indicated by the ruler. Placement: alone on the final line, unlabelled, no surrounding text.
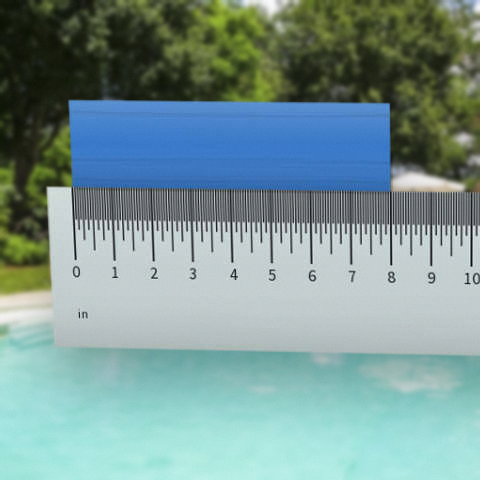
8 in
